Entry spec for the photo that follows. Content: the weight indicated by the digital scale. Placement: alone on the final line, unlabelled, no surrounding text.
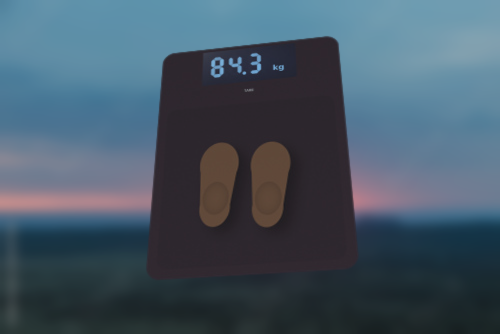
84.3 kg
